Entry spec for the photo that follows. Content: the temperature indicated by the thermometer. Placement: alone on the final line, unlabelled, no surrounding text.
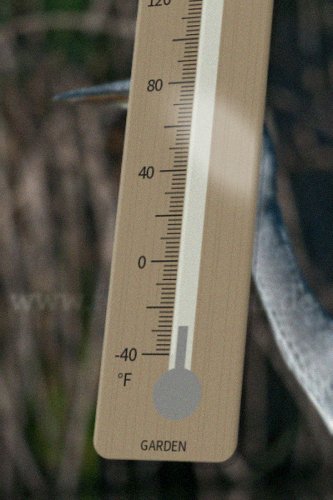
-28 °F
